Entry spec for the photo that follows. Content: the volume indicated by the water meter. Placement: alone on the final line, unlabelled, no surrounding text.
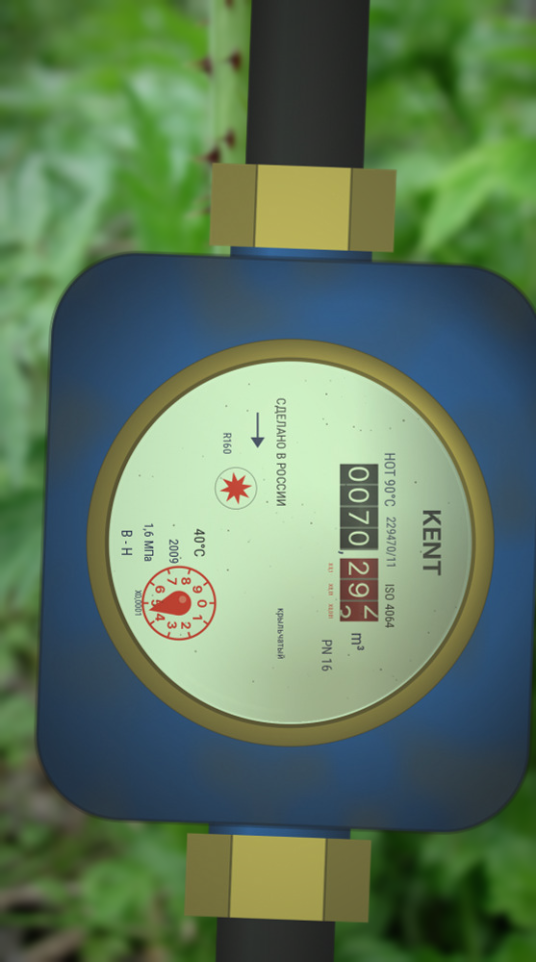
70.2924 m³
